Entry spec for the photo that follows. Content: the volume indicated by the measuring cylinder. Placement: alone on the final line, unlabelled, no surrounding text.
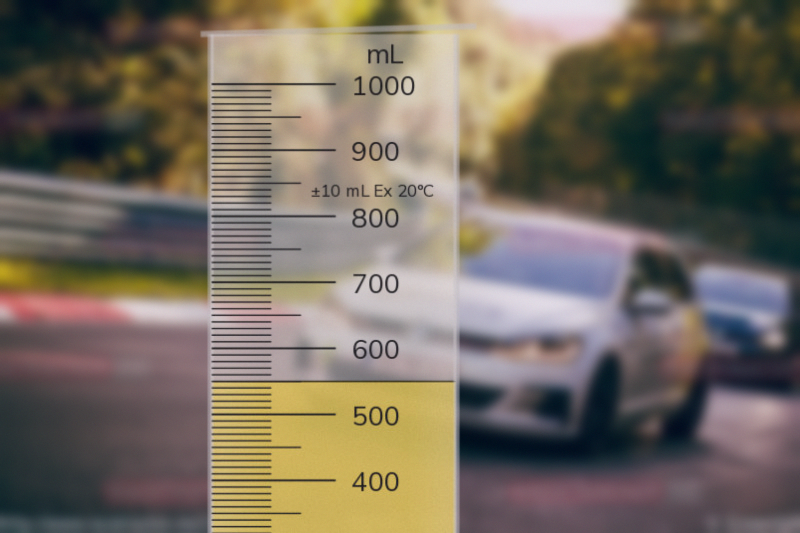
550 mL
